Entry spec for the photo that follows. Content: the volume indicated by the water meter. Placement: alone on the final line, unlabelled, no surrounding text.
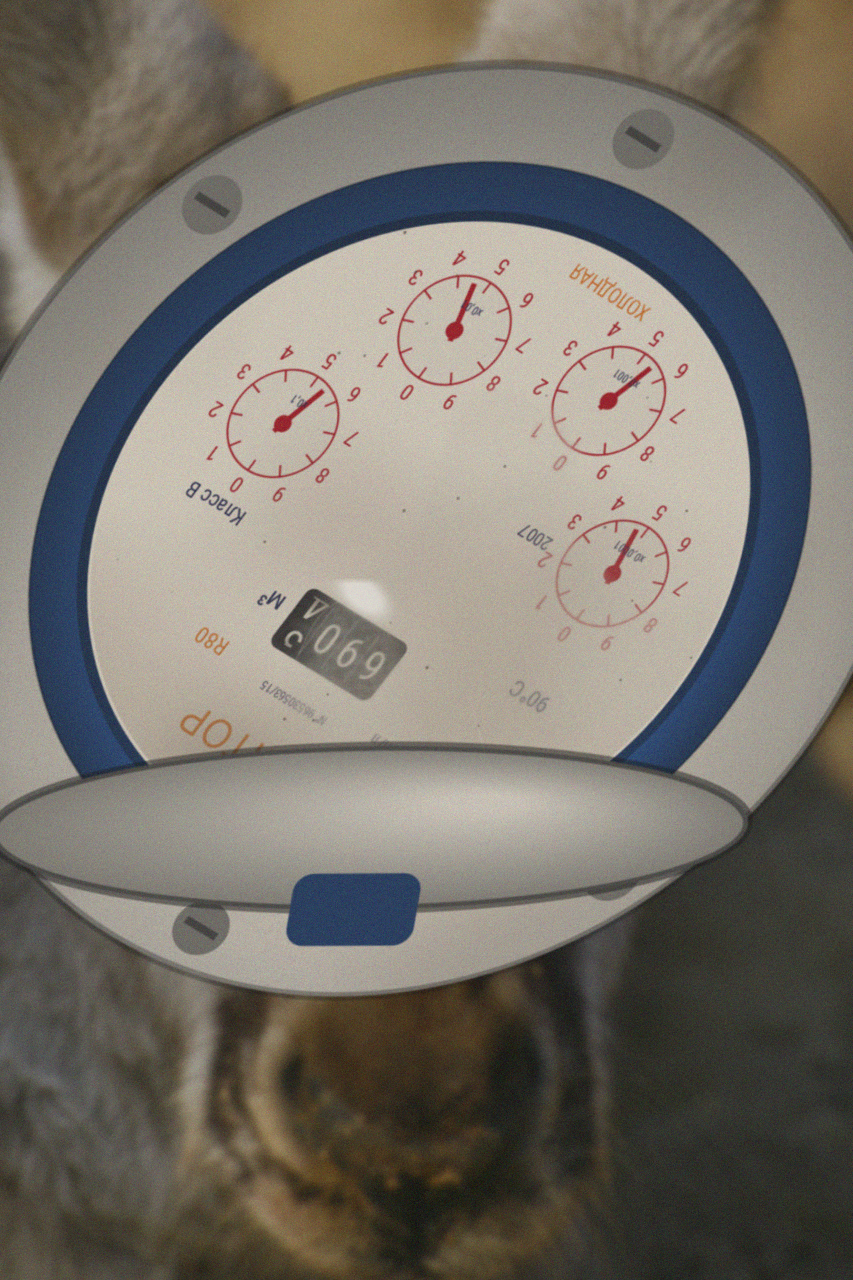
6903.5454 m³
